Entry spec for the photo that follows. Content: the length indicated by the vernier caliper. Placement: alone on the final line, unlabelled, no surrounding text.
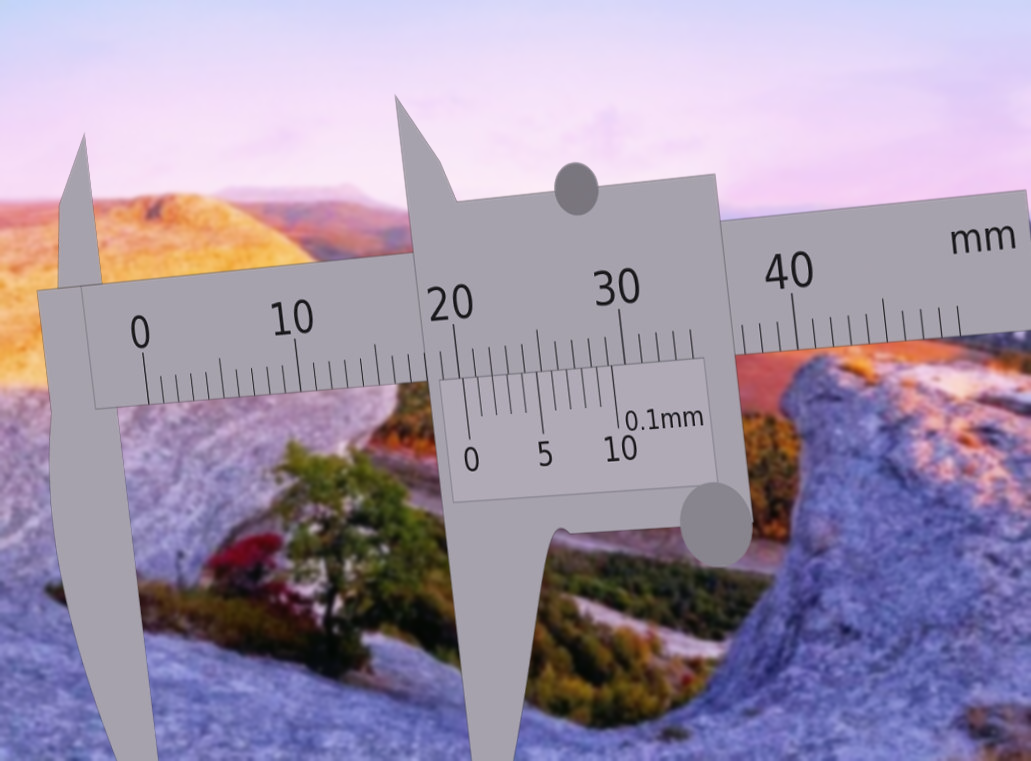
20.2 mm
